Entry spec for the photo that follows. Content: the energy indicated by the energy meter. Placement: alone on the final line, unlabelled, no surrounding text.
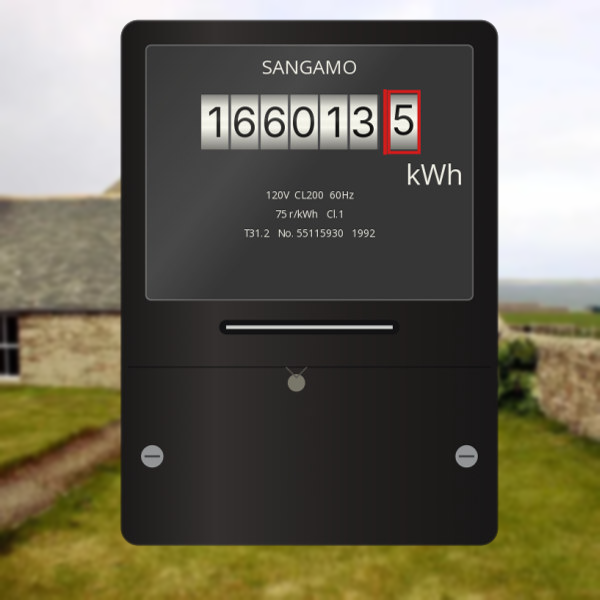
166013.5 kWh
